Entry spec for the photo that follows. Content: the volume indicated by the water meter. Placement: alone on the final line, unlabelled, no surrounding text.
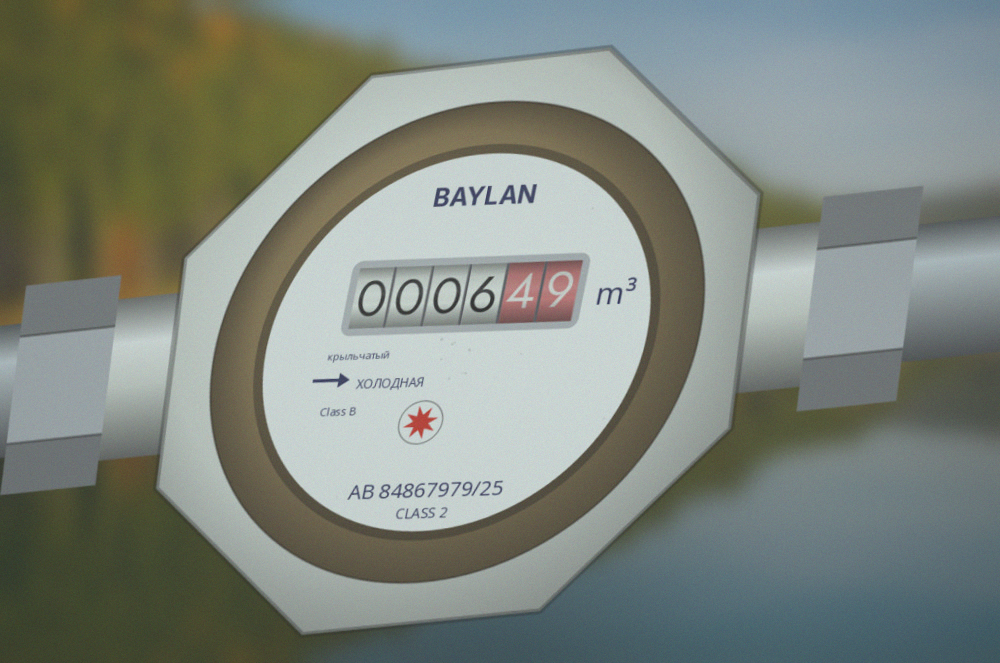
6.49 m³
